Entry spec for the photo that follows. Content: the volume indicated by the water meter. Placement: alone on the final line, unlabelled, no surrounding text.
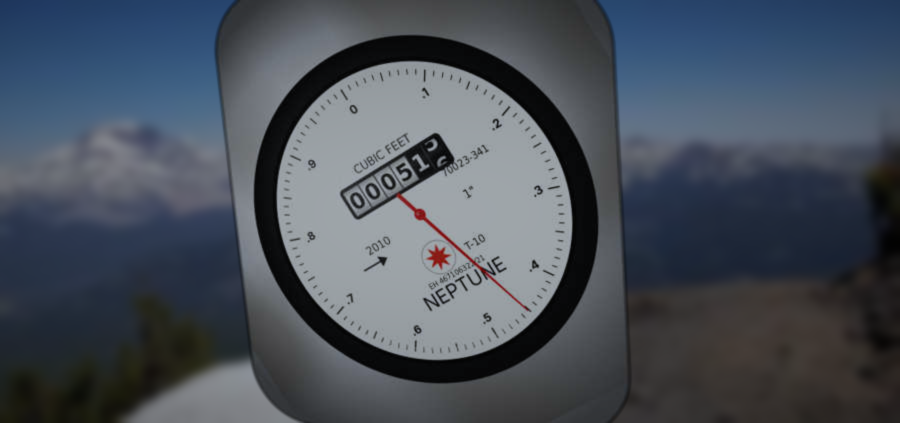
515.45 ft³
